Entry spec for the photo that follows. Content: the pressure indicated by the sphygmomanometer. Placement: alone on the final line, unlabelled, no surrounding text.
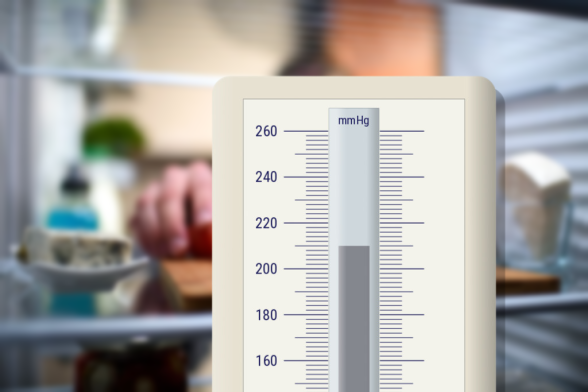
210 mmHg
